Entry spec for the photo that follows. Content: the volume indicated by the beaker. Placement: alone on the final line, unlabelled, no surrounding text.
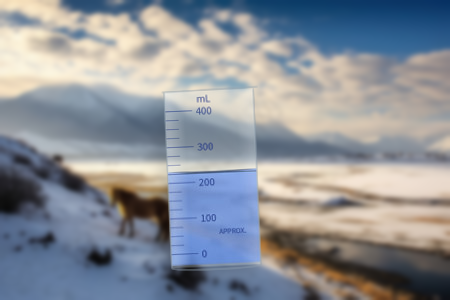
225 mL
